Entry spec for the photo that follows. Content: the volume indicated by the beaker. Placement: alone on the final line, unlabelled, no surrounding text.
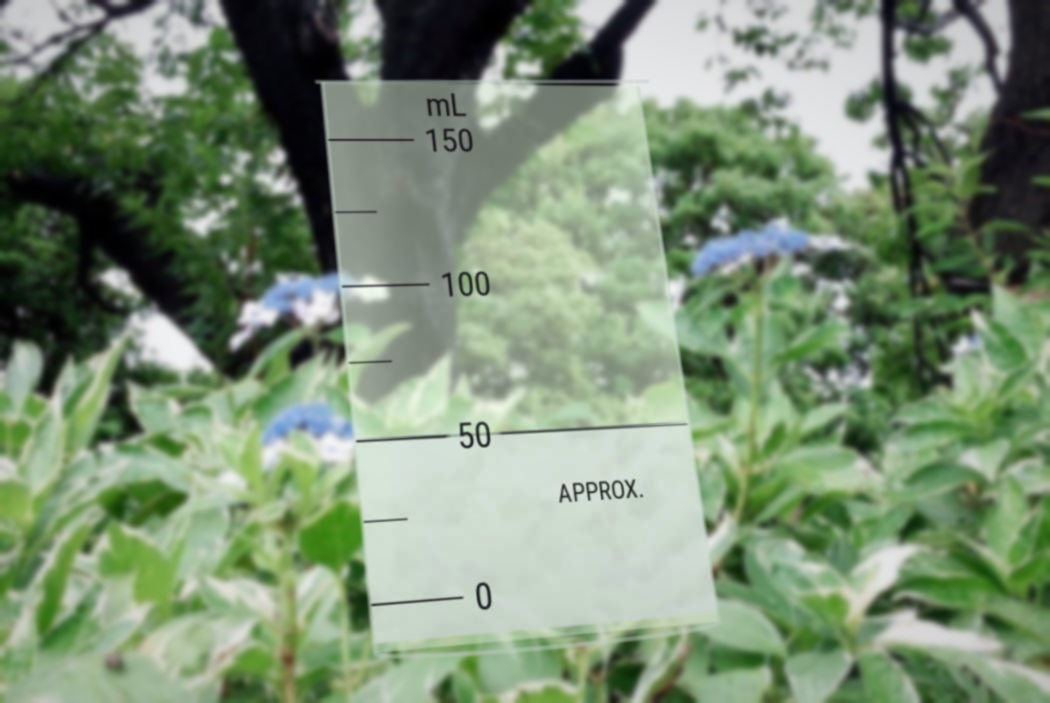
50 mL
